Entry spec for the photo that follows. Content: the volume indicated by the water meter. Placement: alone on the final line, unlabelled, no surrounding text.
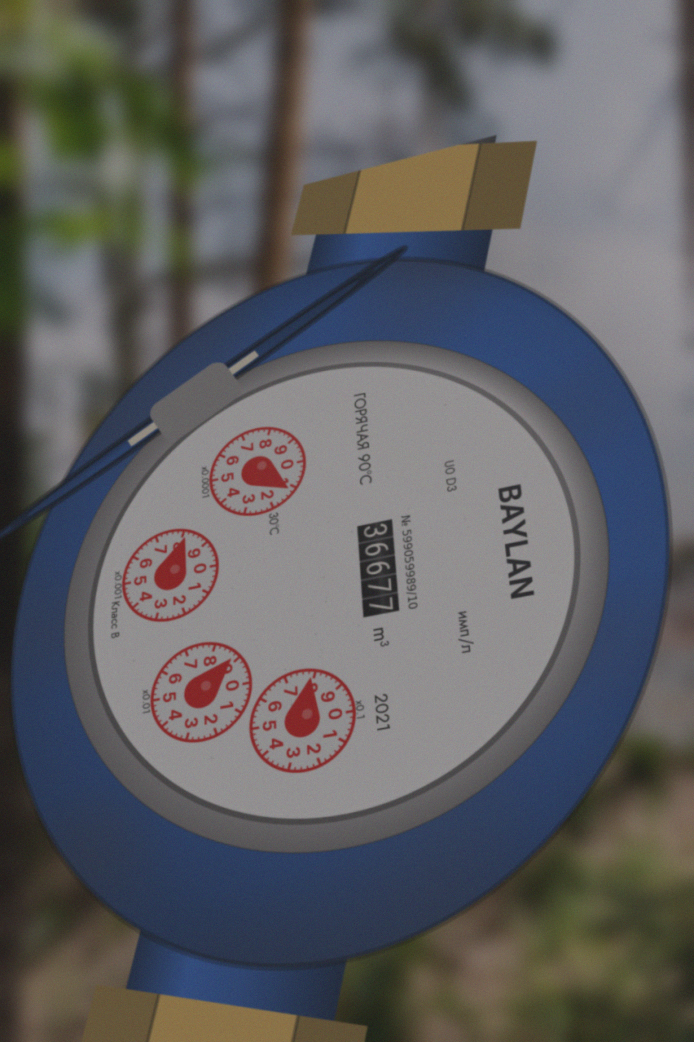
36677.7881 m³
